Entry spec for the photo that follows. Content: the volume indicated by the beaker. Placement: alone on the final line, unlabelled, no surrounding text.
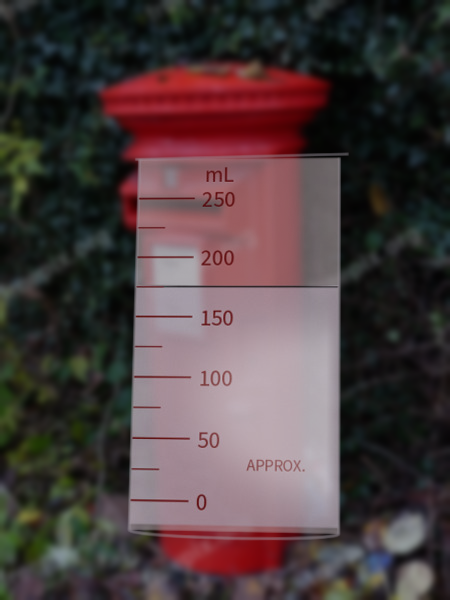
175 mL
